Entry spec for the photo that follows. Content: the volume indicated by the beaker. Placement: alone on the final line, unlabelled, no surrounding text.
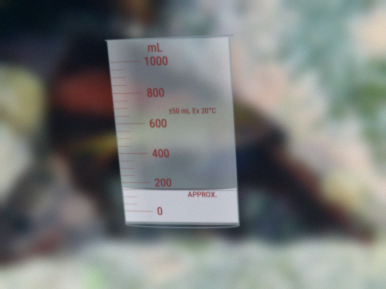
150 mL
